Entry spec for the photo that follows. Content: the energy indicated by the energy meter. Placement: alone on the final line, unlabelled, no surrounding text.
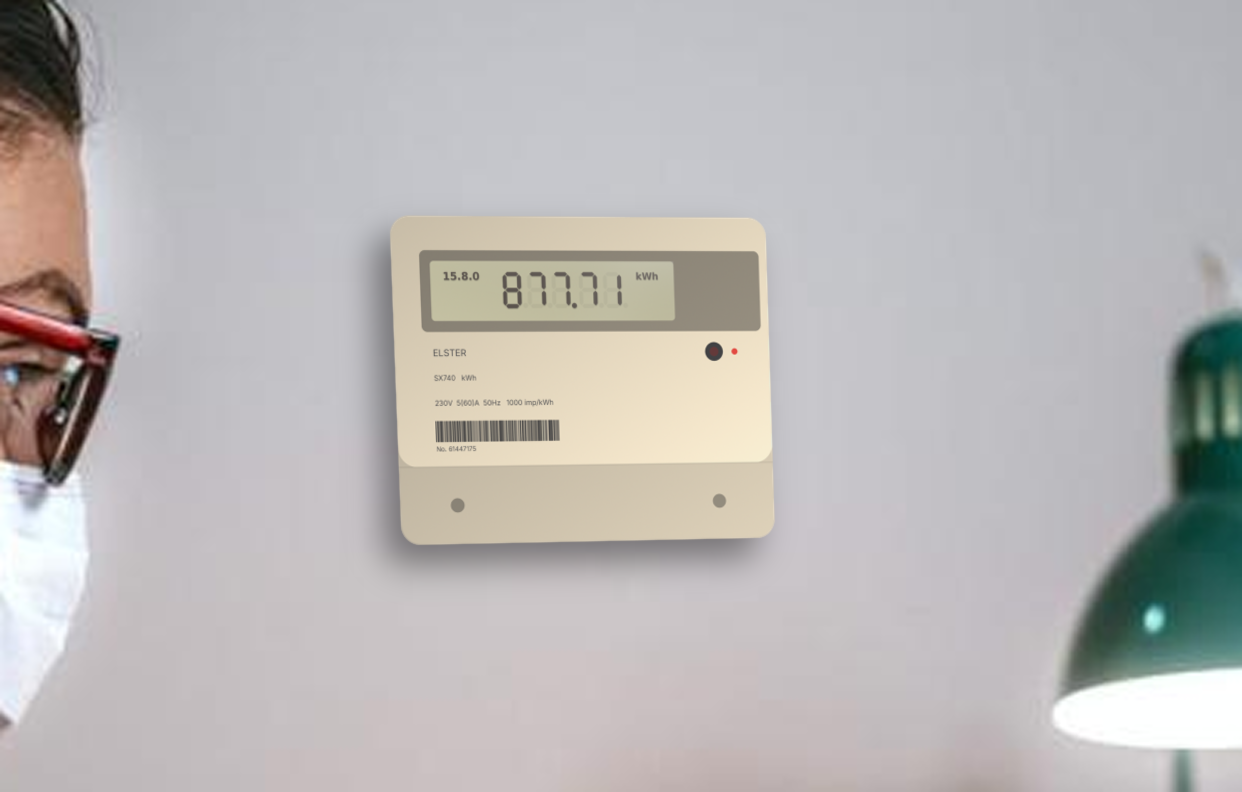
877.71 kWh
